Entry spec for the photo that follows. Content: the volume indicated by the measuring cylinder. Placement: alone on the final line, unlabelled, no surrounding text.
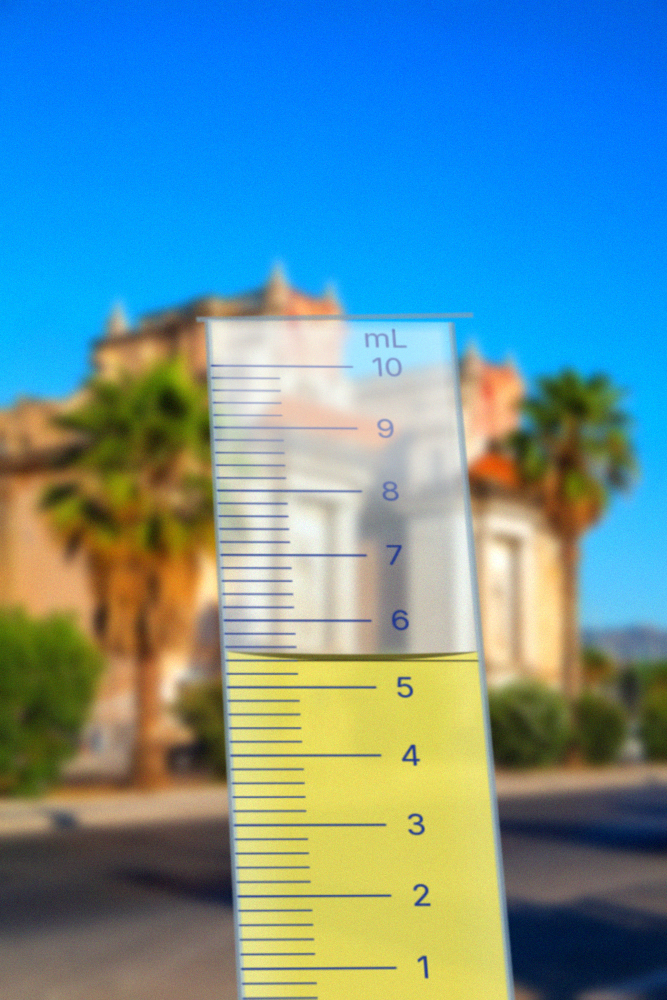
5.4 mL
